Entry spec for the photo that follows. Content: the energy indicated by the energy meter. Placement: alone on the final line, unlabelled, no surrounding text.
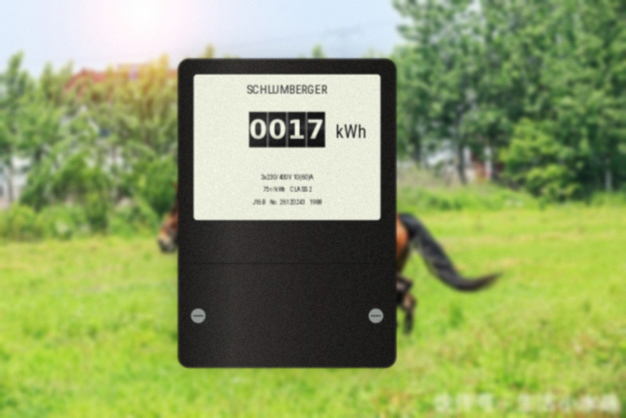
17 kWh
